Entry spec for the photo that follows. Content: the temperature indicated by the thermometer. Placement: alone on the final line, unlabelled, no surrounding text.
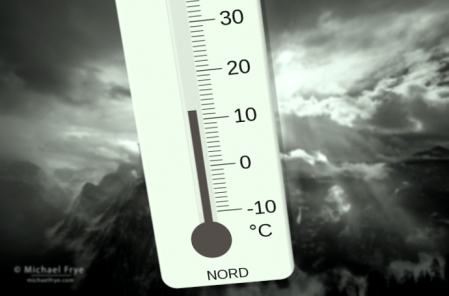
12 °C
